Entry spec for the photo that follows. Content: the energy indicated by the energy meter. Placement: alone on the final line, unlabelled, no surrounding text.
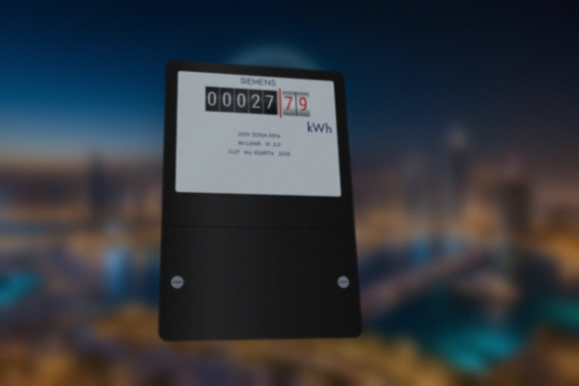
27.79 kWh
